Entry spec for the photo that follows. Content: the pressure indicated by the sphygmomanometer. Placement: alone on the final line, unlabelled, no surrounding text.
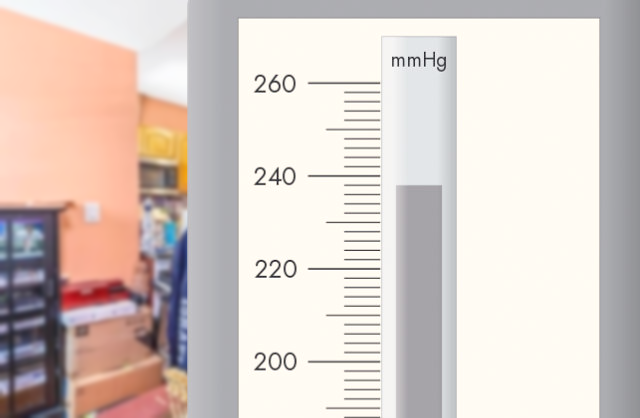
238 mmHg
